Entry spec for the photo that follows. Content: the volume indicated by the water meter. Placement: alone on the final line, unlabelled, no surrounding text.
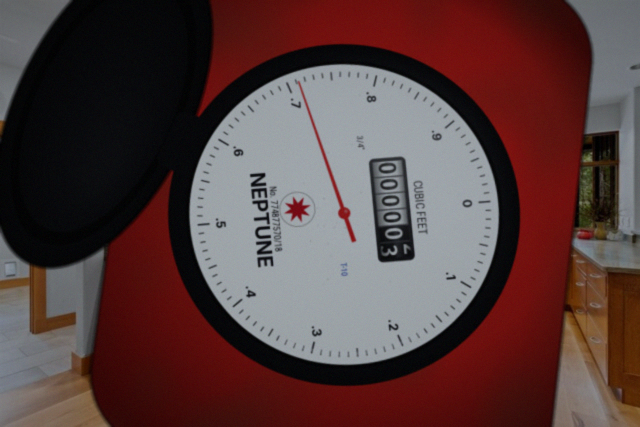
2.71 ft³
